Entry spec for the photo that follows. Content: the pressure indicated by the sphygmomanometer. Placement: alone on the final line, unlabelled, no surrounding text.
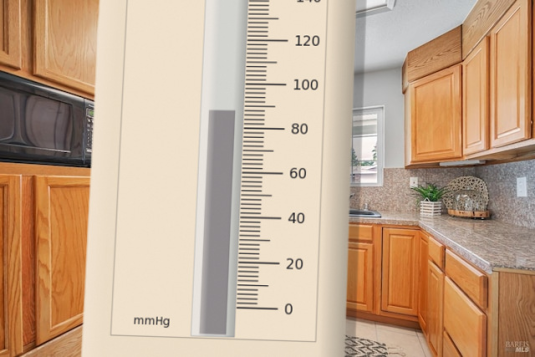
88 mmHg
